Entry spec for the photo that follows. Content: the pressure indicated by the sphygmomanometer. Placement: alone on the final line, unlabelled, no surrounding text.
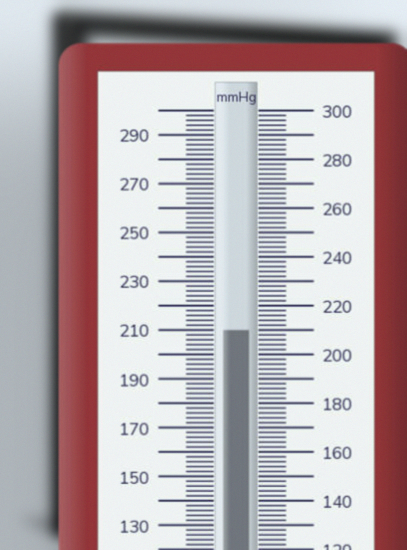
210 mmHg
